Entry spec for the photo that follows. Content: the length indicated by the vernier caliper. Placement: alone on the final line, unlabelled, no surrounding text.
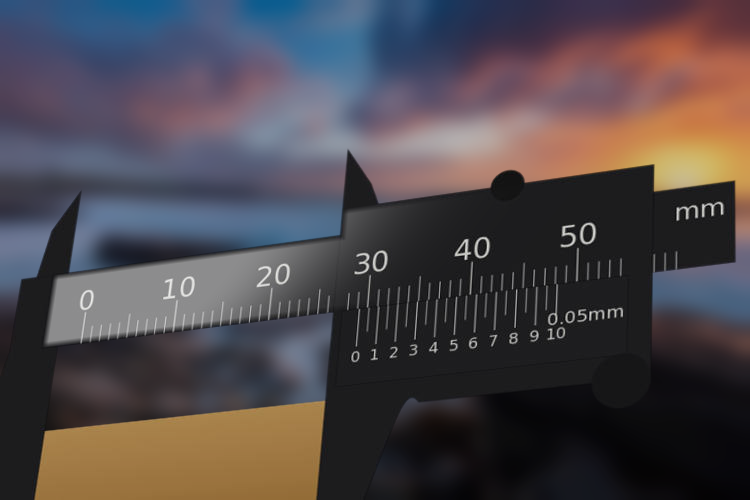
29.2 mm
